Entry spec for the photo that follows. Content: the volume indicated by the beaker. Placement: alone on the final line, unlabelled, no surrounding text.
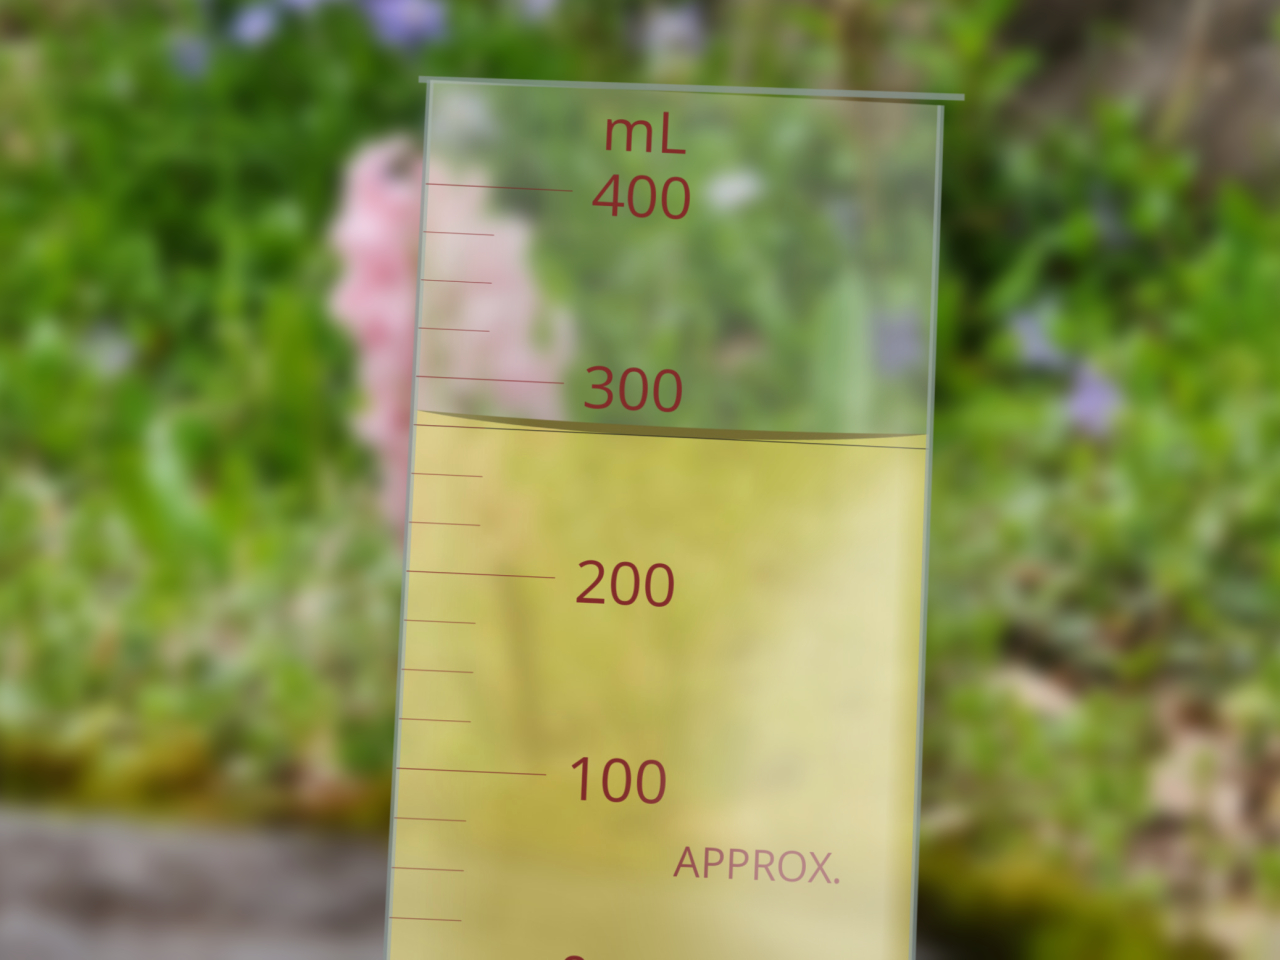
275 mL
